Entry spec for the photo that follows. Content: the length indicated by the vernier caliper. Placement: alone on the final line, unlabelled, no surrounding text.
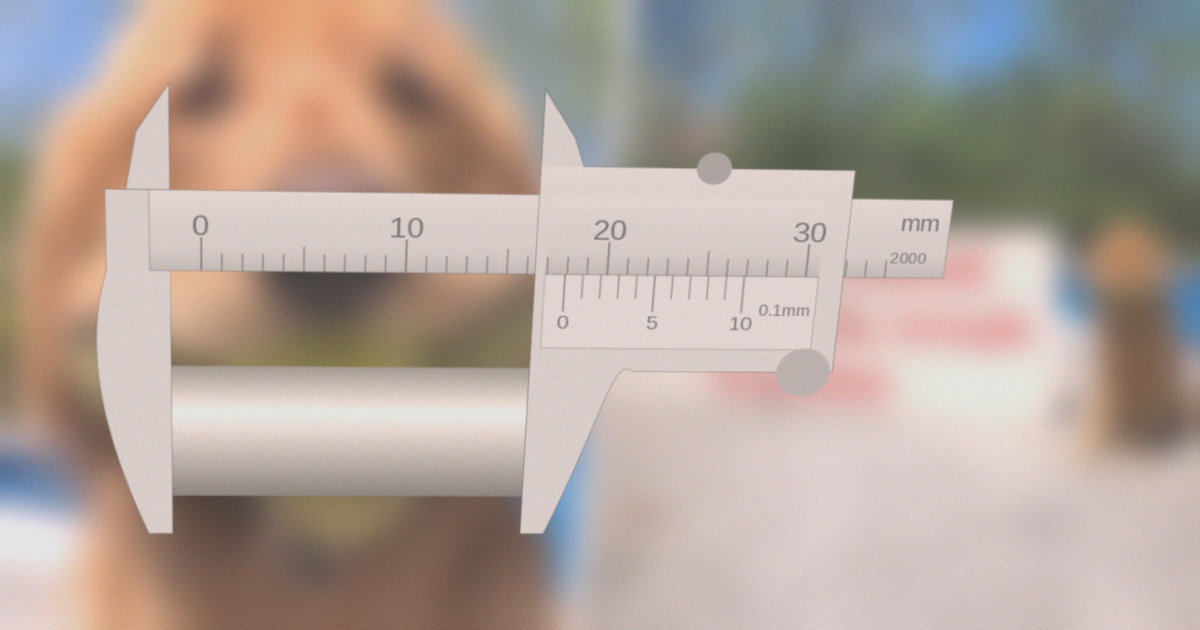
17.9 mm
